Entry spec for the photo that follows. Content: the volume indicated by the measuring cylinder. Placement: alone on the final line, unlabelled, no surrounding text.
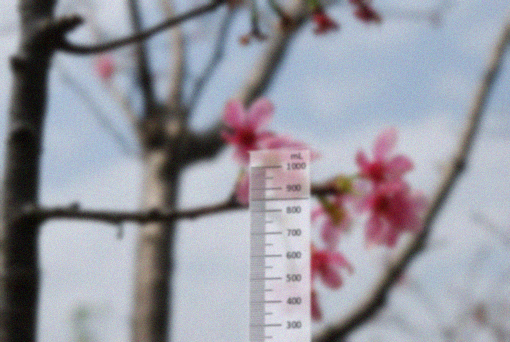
850 mL
